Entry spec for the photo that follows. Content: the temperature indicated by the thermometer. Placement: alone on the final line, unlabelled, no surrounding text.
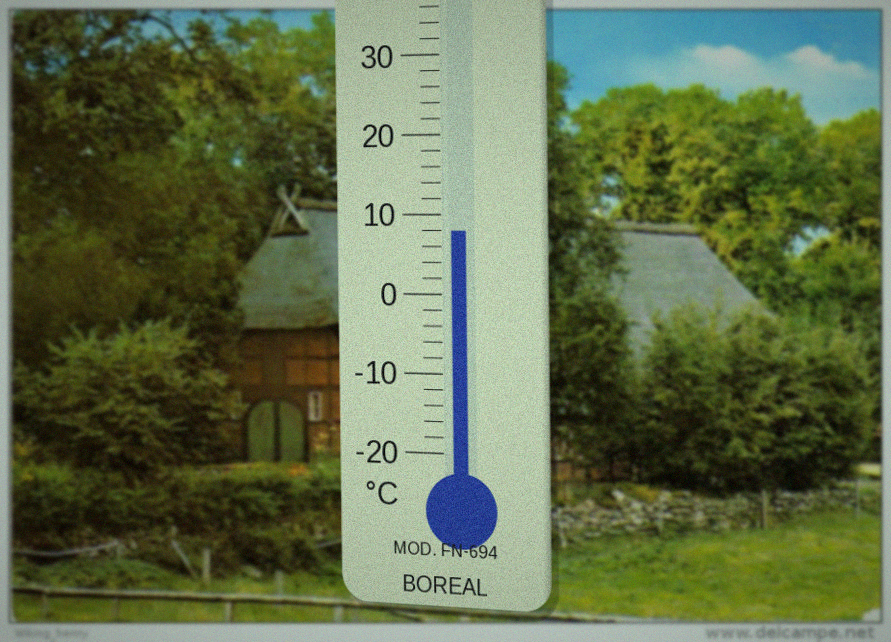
8 °C
